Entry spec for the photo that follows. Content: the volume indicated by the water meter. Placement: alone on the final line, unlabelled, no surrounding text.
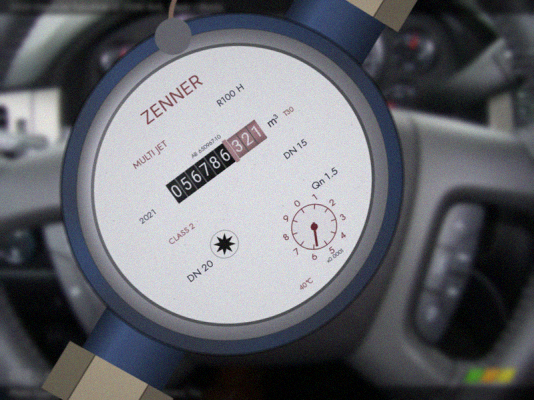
56786.3215 m³
